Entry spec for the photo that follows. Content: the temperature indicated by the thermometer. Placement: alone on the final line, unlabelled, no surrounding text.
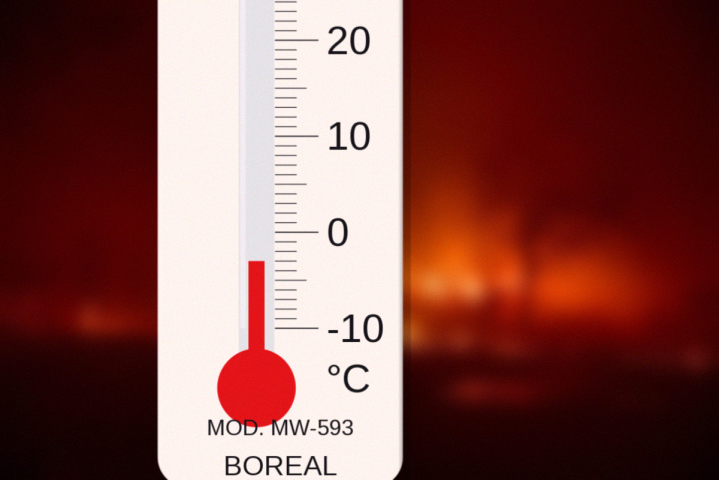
-3 °C
